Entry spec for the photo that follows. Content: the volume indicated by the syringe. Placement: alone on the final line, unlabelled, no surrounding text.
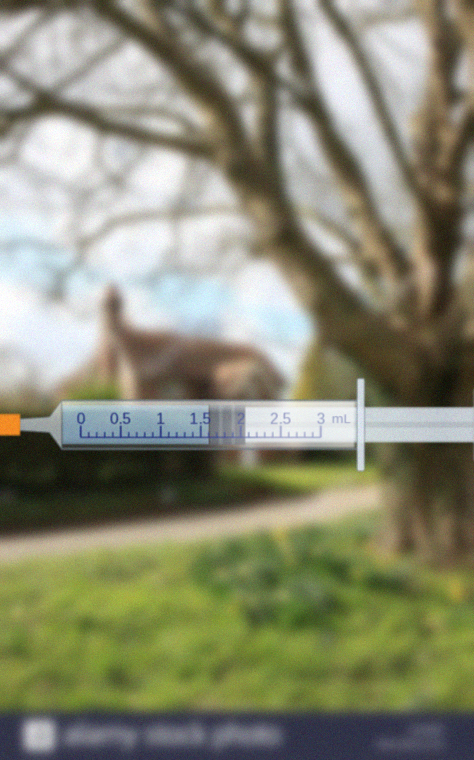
1.6 mL
